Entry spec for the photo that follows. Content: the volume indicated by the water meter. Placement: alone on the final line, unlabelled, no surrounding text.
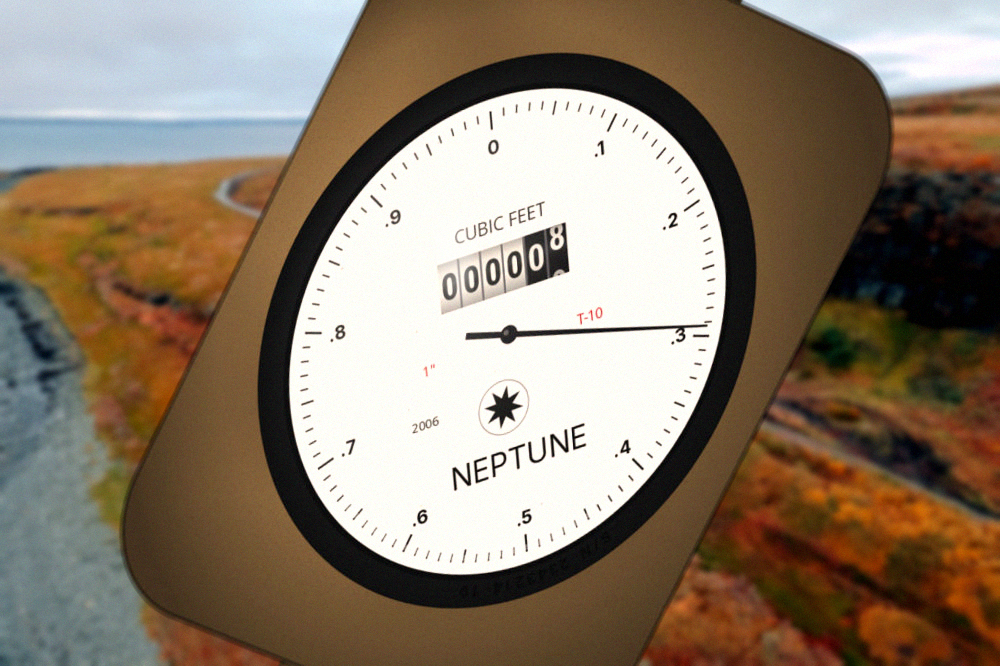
8.29 ft³
